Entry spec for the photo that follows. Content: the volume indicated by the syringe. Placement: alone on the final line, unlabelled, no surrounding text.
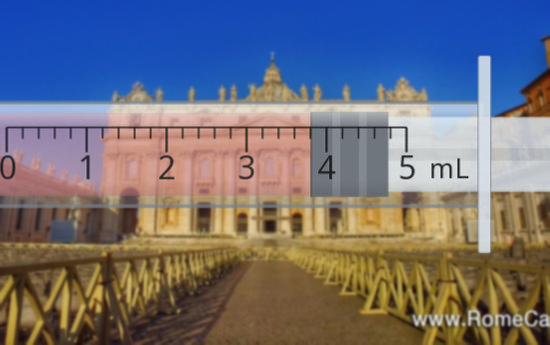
3.8 mL
